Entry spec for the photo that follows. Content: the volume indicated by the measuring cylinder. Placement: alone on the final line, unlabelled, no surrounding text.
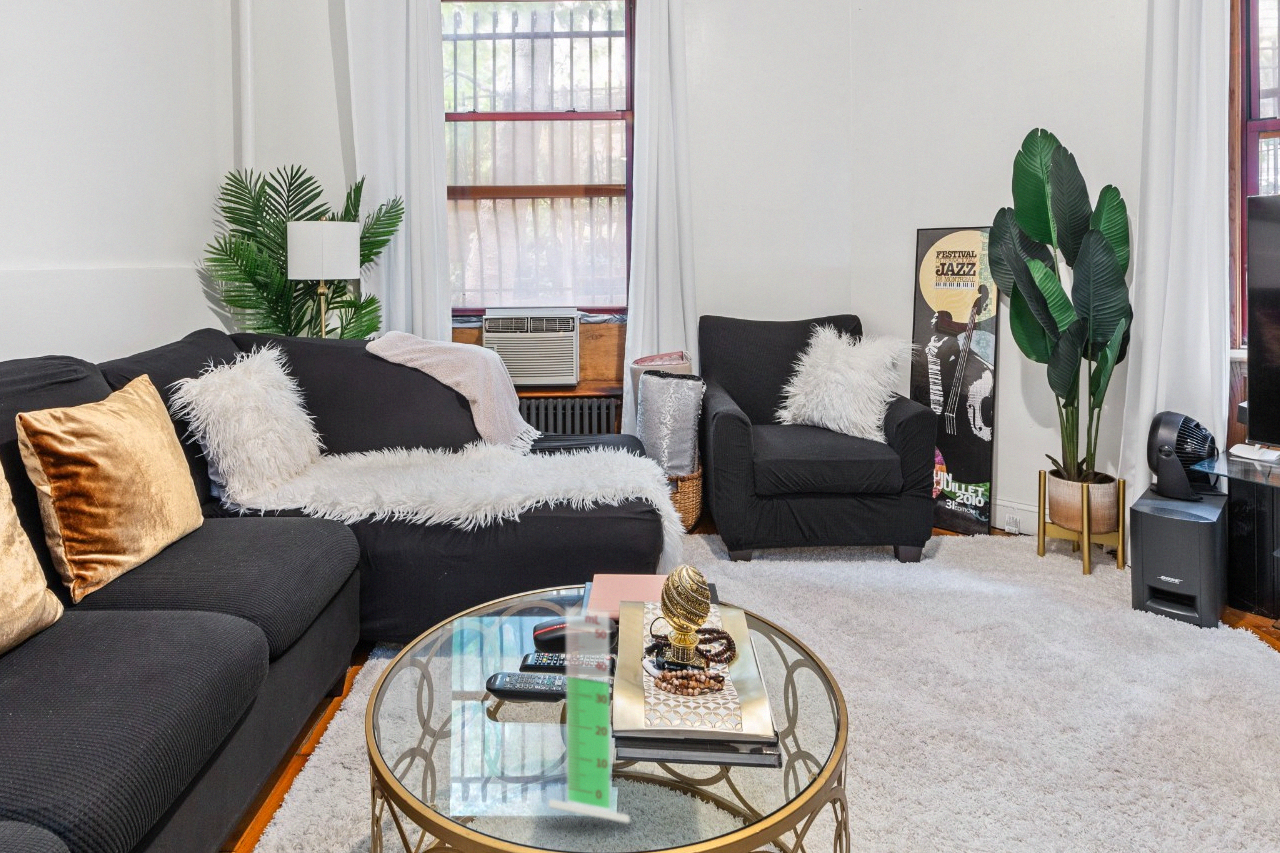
35 mL
